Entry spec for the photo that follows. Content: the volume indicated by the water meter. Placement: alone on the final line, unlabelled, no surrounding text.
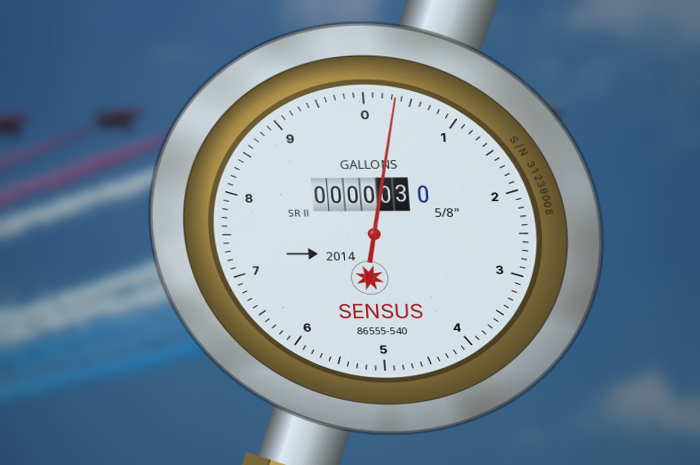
30.3 gal
